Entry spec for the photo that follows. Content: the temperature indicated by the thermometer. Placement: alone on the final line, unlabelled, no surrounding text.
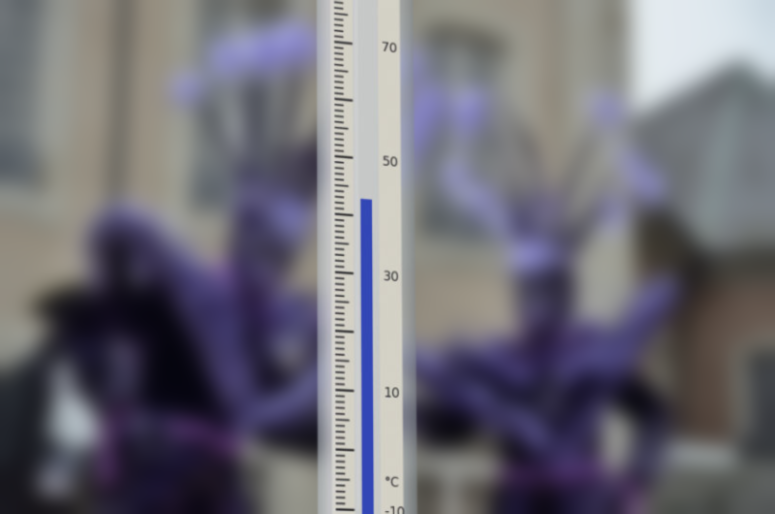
43 °C
